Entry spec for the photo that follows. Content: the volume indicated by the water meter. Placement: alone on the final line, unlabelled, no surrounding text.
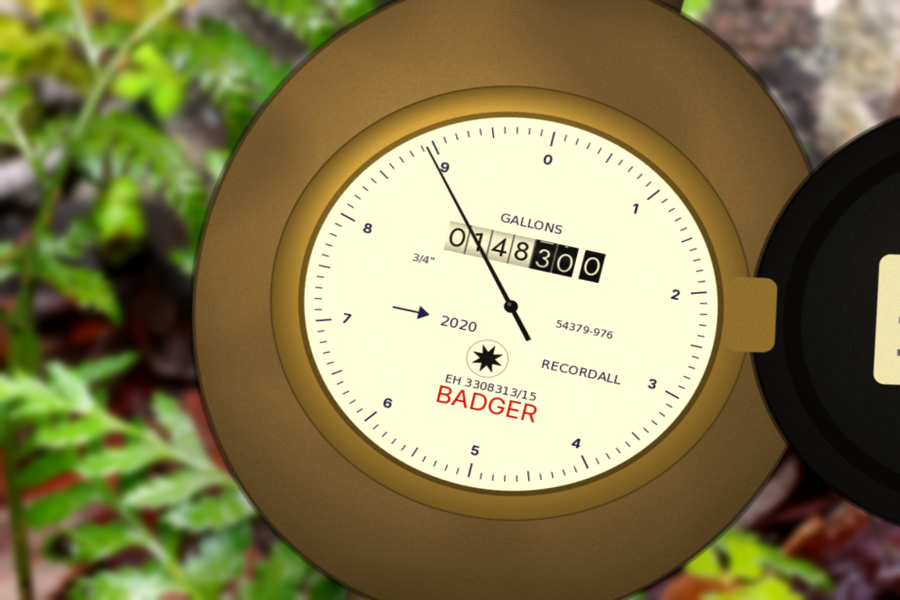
148298.9 gal
